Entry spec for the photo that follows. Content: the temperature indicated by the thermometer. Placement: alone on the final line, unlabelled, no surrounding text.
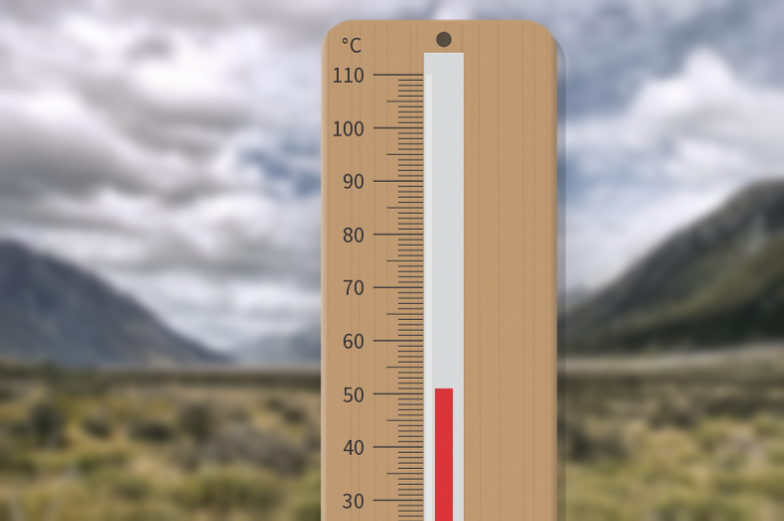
51 °C
